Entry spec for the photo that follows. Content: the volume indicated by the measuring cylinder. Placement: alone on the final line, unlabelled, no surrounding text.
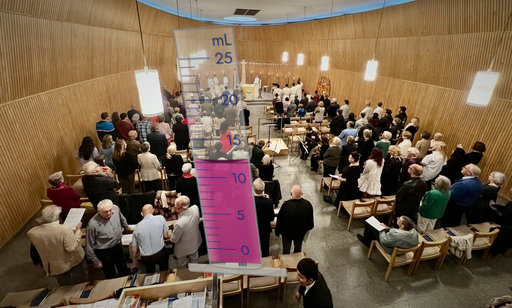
12 mL
